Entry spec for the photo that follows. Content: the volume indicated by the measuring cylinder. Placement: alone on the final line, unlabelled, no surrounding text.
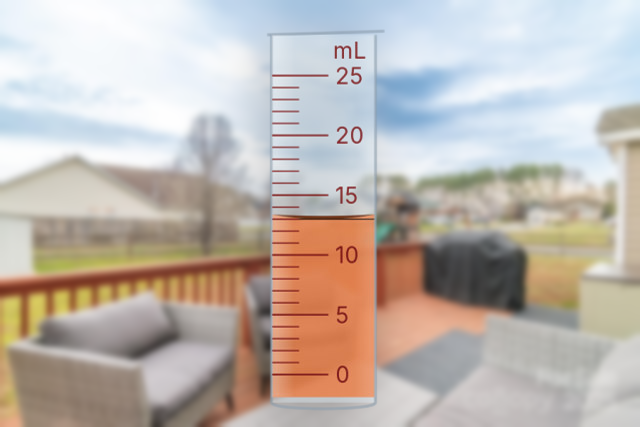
13 mL
